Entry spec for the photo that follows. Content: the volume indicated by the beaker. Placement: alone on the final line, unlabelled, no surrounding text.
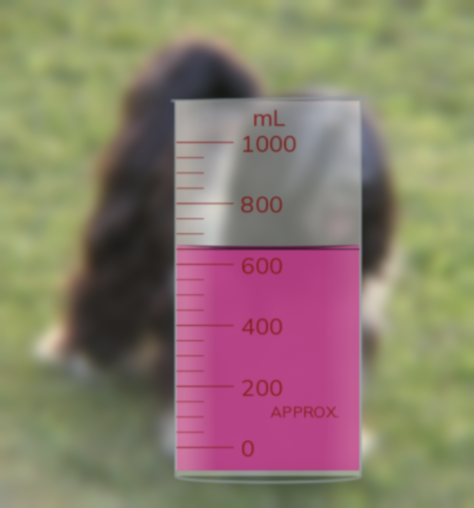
650 mL
